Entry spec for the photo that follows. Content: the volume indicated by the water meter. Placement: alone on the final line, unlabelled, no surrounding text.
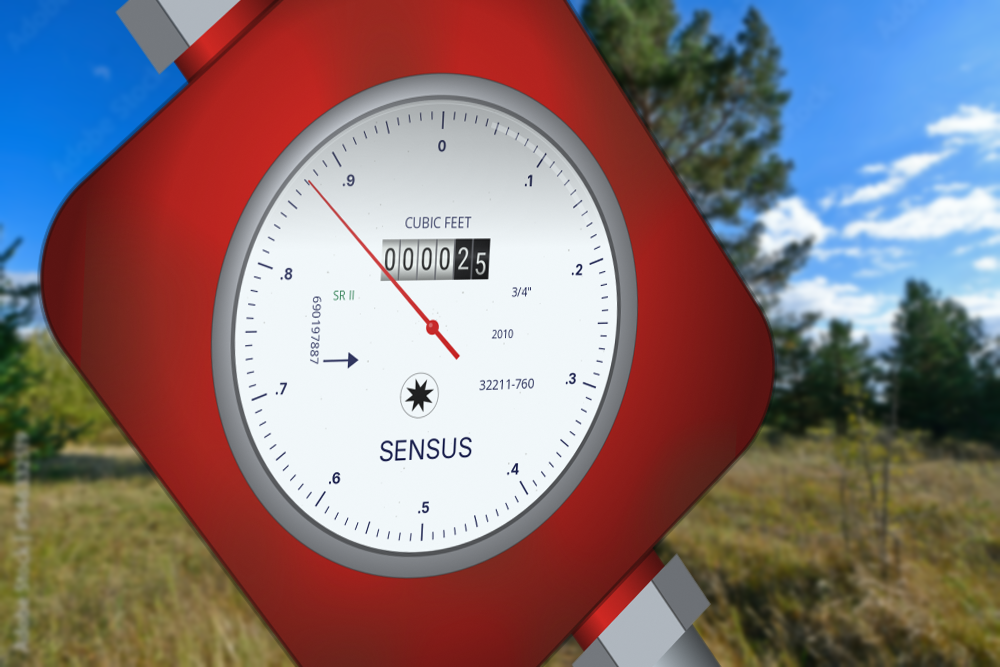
24.87 ft³
